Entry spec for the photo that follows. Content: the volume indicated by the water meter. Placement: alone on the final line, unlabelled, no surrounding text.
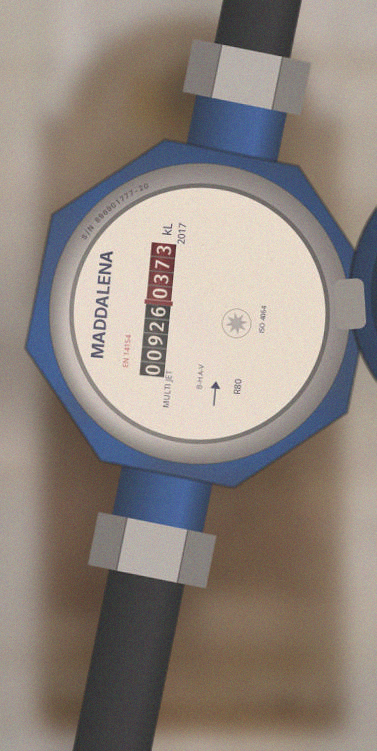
926.0373 kL
